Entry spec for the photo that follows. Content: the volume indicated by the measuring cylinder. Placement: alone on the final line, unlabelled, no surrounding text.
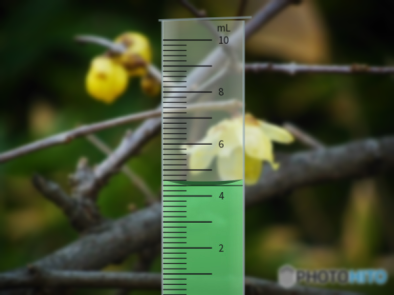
4.4 mL
